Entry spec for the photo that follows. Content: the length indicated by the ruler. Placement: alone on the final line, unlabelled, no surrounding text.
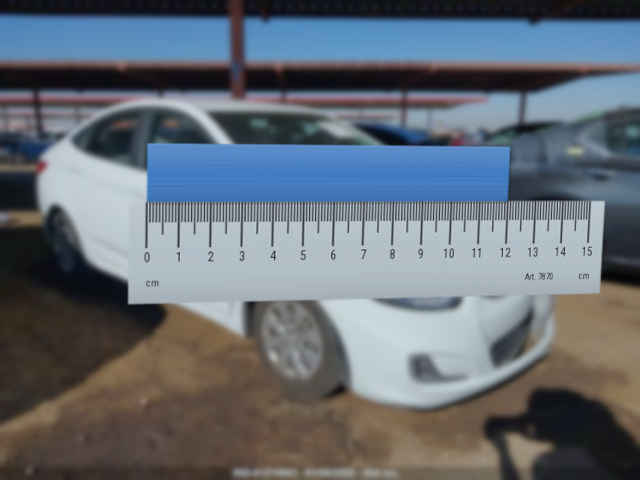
12 cm
